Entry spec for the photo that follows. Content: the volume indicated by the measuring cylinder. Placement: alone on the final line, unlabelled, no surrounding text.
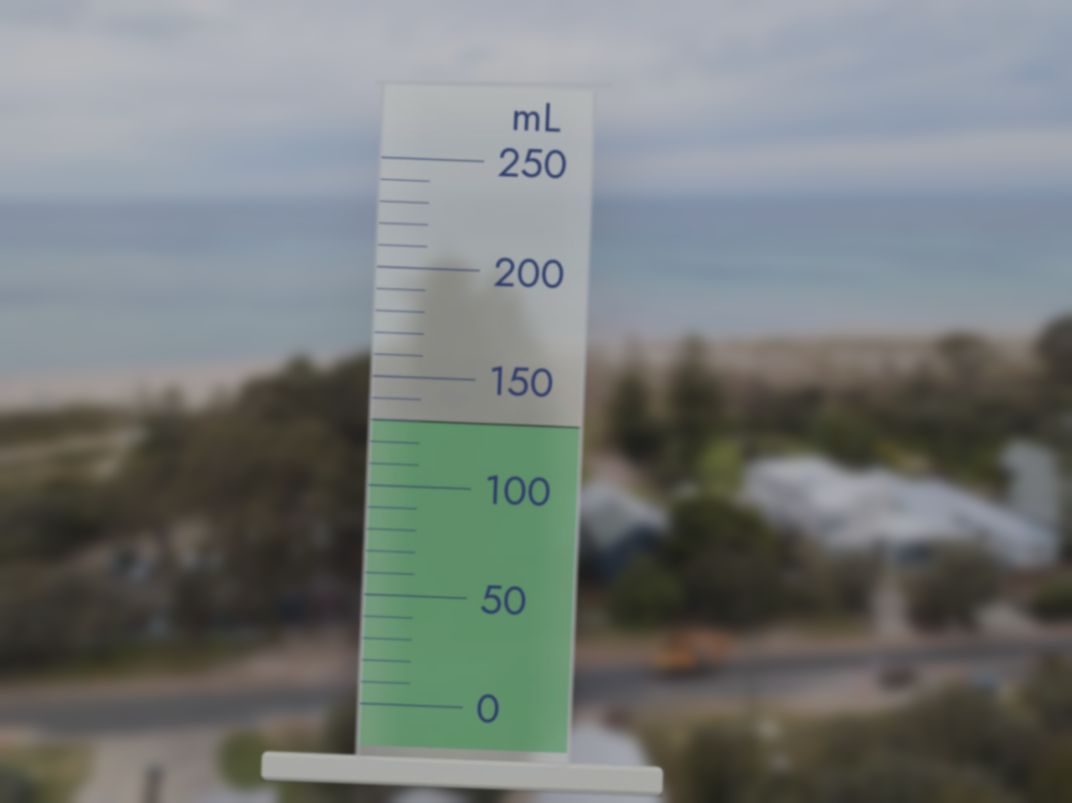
130 mL
